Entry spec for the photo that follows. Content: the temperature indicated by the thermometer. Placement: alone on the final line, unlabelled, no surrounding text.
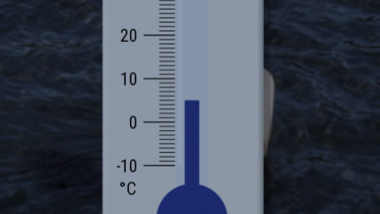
5 °C
